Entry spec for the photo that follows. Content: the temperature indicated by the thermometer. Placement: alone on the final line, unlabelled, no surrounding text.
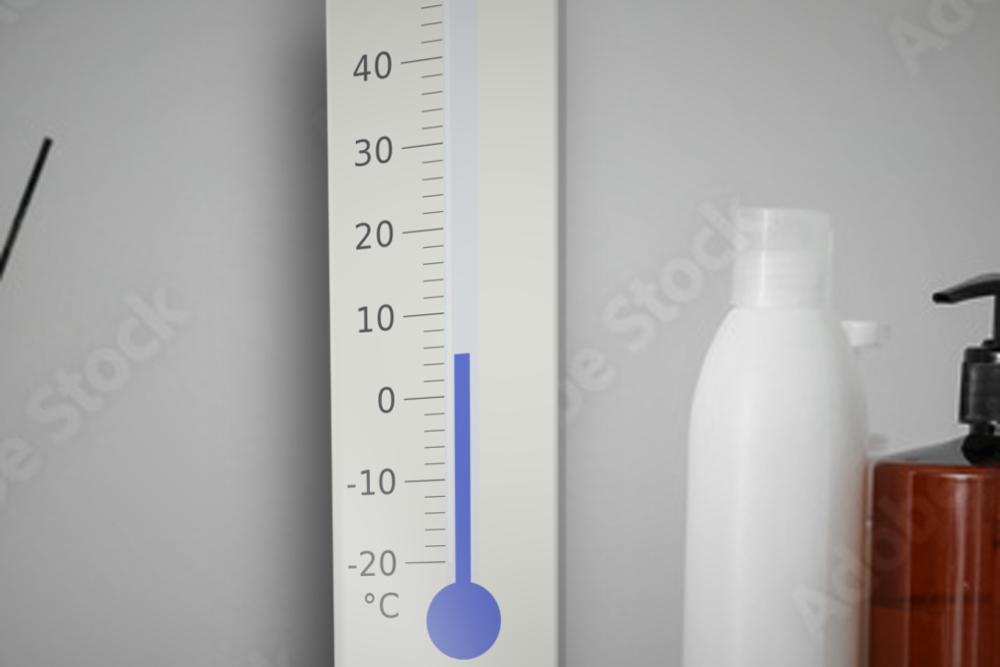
5 °C
